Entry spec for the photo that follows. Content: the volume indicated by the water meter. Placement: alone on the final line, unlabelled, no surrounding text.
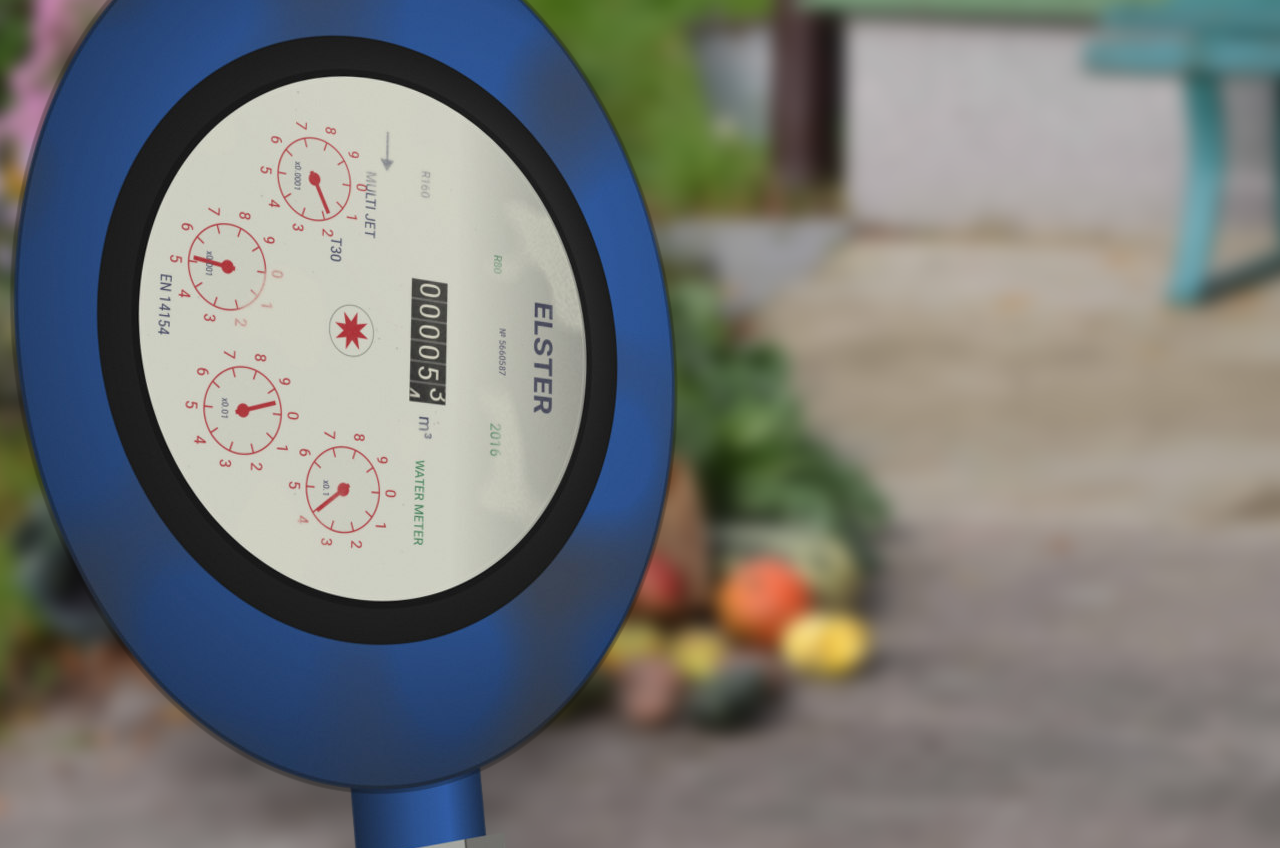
53.3951 m³
